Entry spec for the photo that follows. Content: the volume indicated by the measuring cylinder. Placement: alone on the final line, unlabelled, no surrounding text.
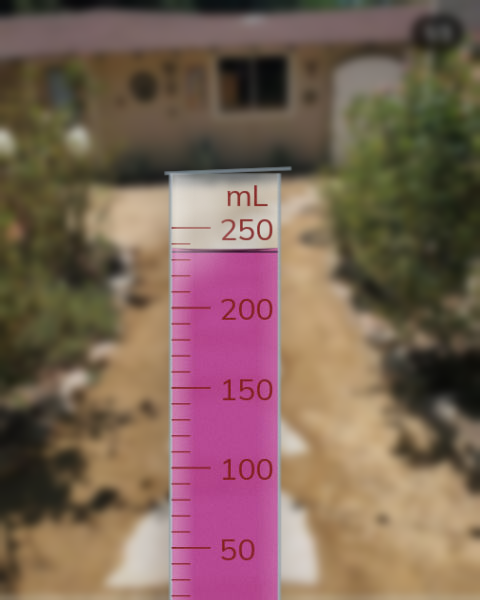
235 mL
